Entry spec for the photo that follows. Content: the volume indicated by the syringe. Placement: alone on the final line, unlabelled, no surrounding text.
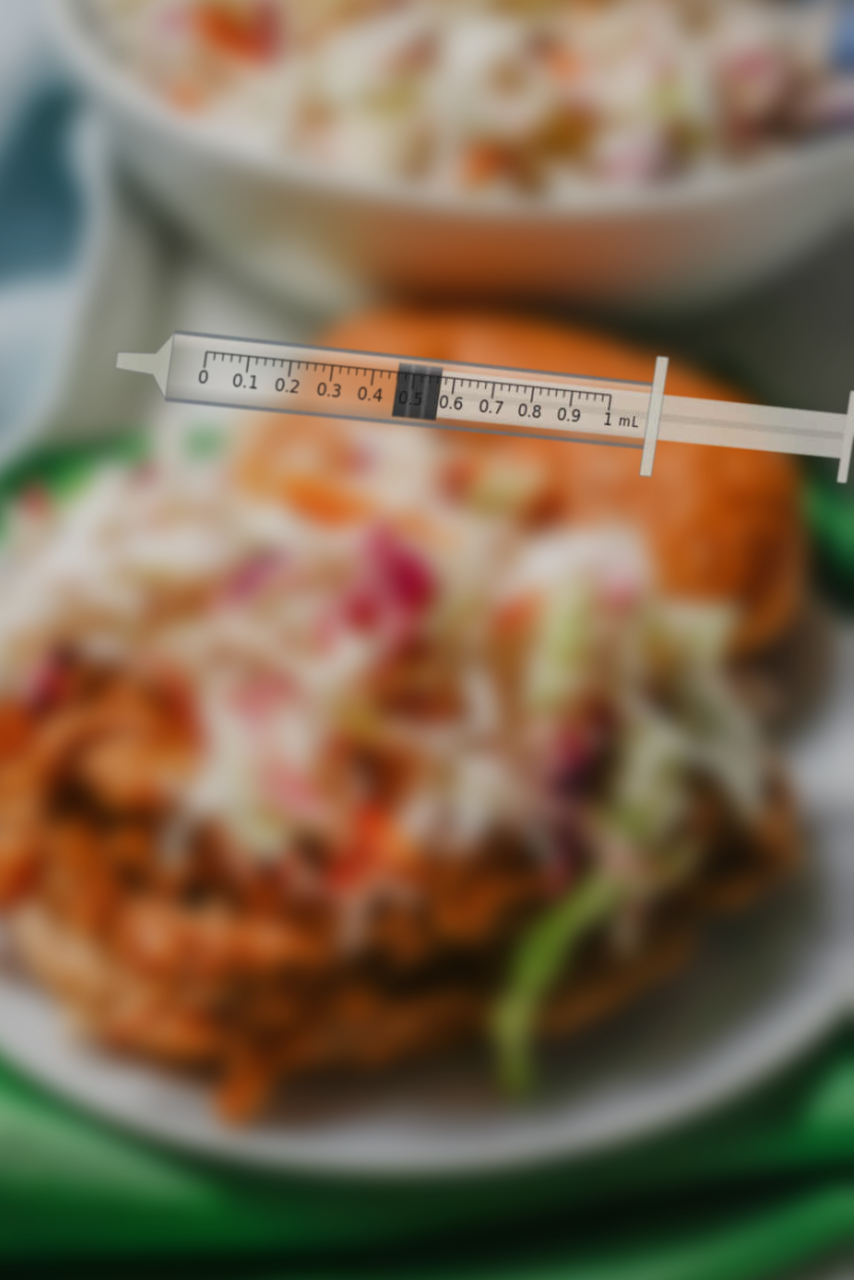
0.46 mL
